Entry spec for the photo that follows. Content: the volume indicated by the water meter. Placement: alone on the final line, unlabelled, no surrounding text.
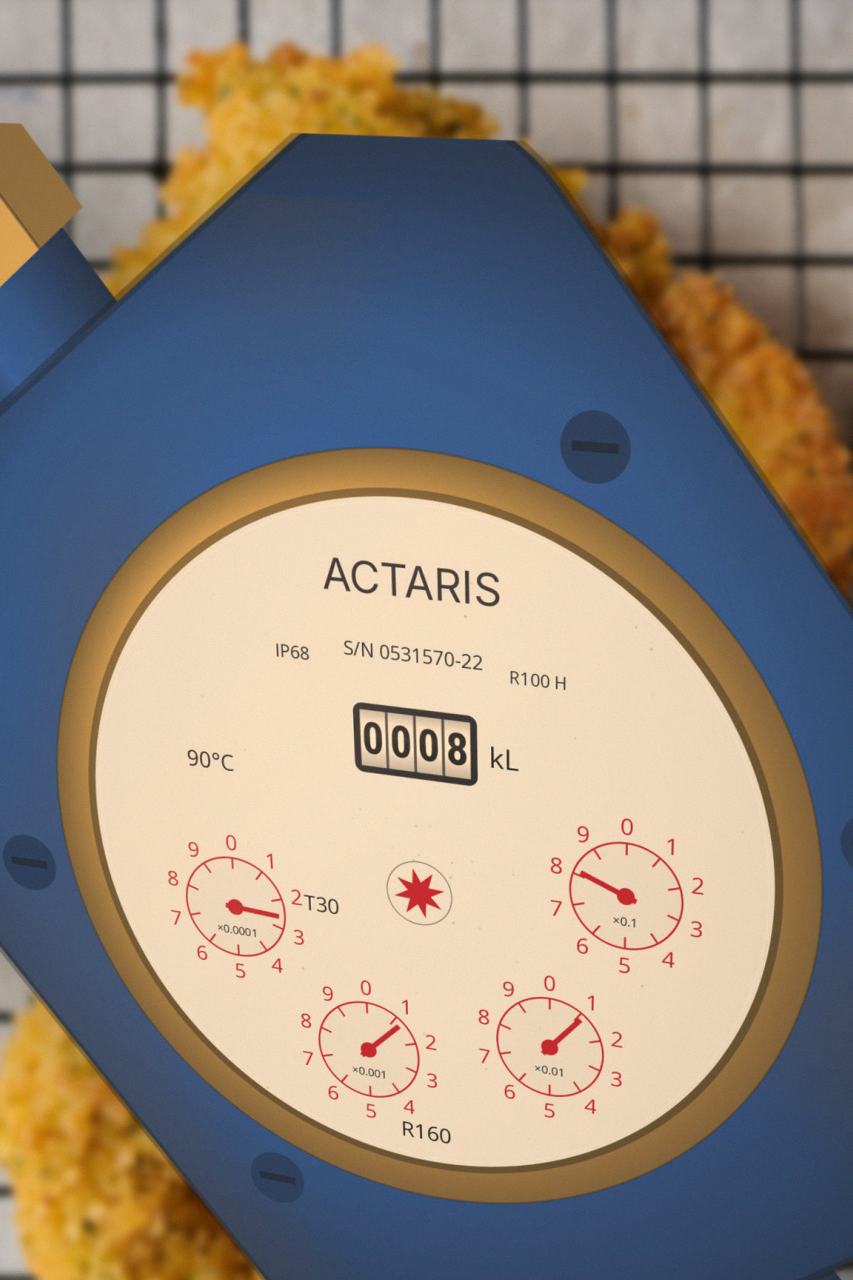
8.8112 kL
